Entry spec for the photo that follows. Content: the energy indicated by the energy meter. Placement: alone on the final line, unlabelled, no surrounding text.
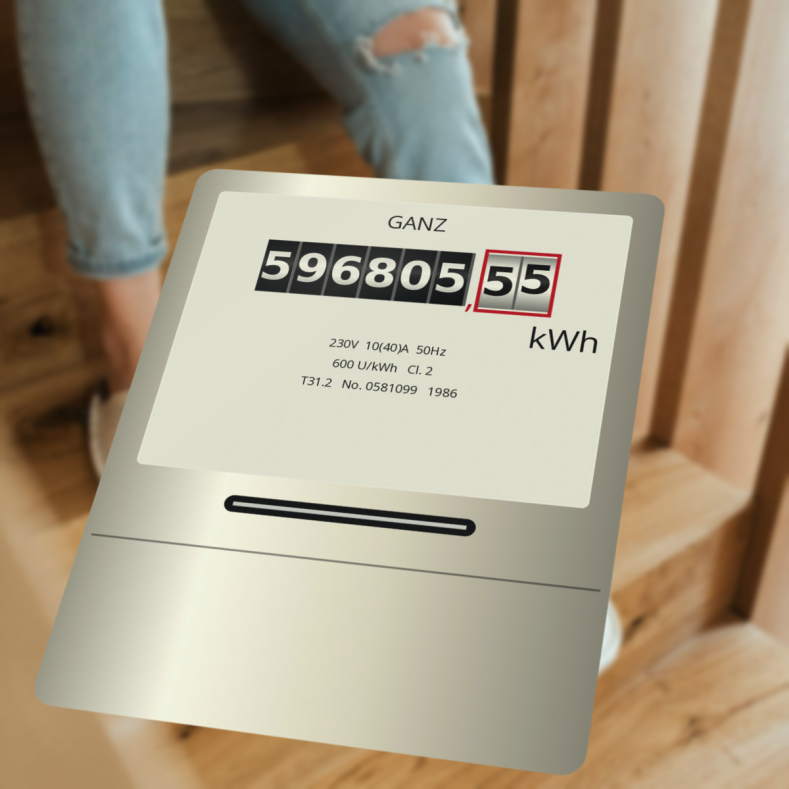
596805.55 kWh
